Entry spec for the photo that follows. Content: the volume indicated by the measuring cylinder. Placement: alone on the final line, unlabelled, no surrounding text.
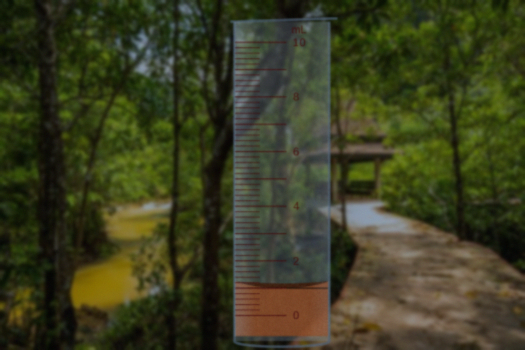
1 mL
